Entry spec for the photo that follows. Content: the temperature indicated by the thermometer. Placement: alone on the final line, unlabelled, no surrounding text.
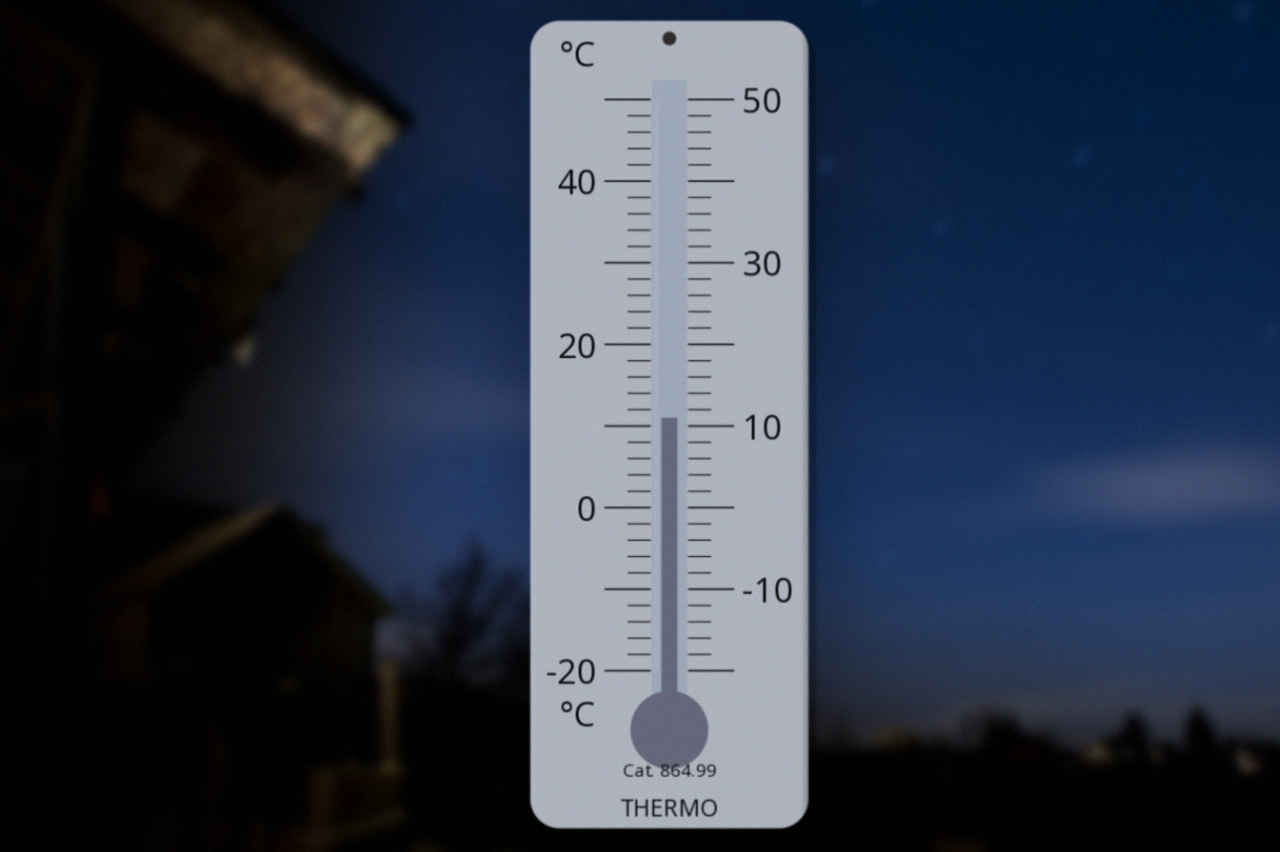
11 °C
